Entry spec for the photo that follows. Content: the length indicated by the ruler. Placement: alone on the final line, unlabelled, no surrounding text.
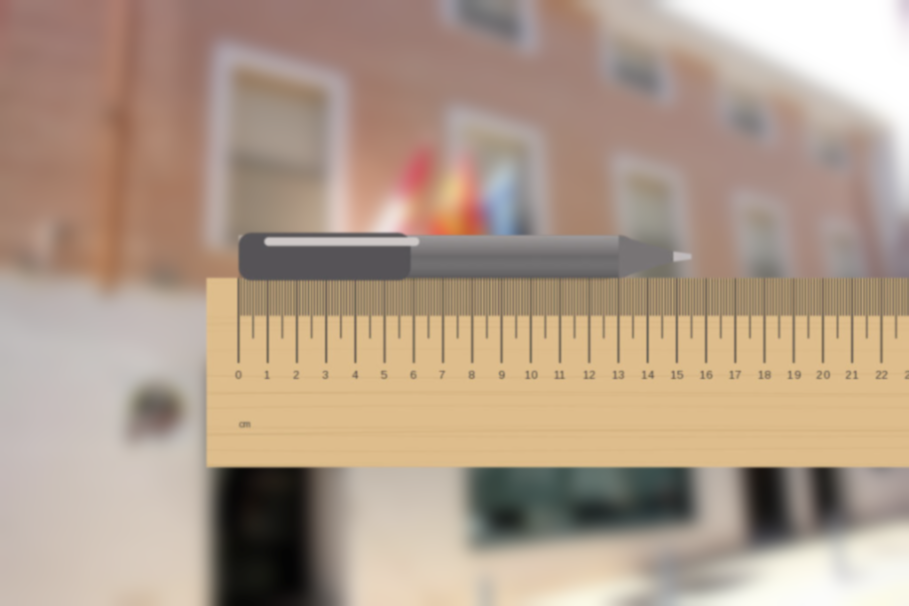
15.5 cm
